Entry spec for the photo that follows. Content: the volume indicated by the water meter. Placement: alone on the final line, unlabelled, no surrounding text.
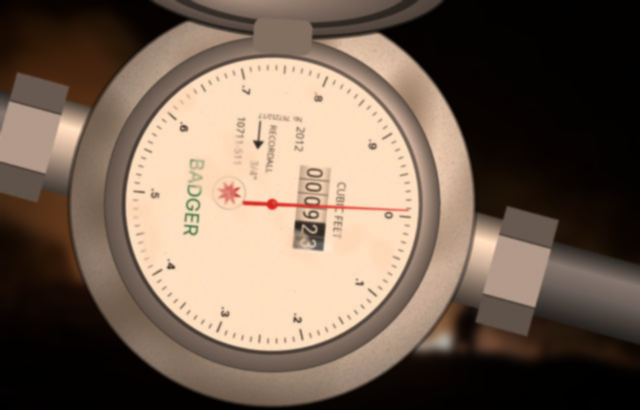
922.99 ft³
